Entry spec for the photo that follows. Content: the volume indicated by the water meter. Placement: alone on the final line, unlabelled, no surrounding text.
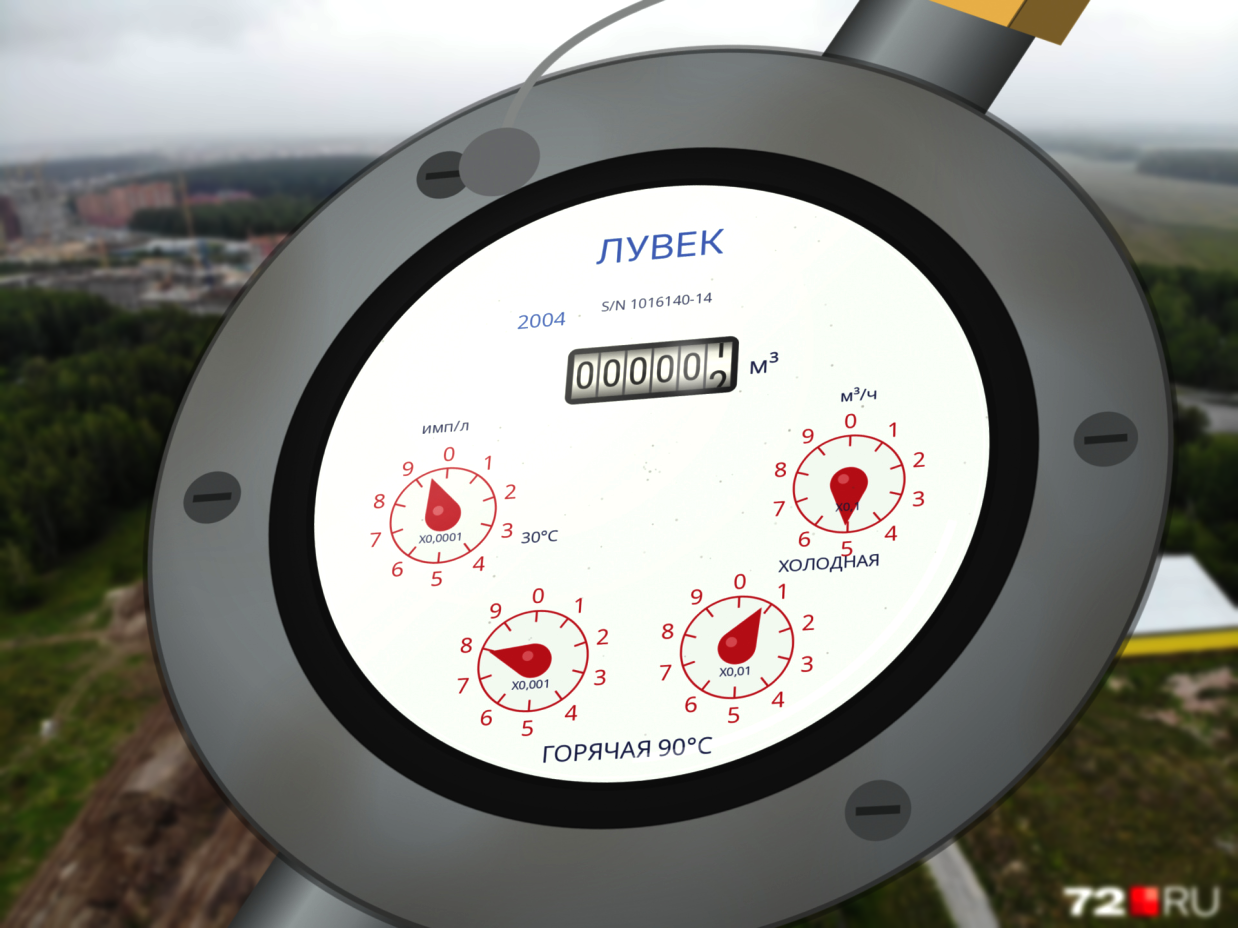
1.5079 m³
